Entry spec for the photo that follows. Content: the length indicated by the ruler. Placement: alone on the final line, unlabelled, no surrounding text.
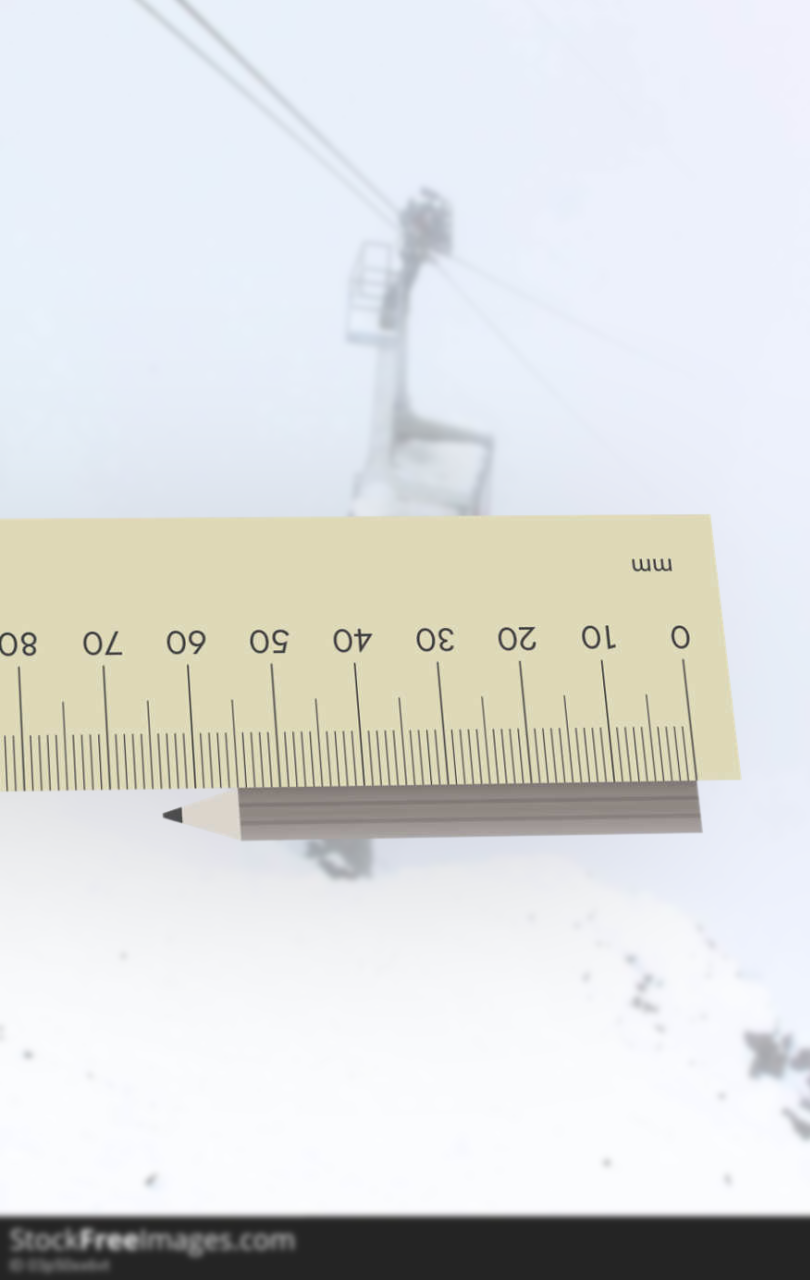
64 mm
